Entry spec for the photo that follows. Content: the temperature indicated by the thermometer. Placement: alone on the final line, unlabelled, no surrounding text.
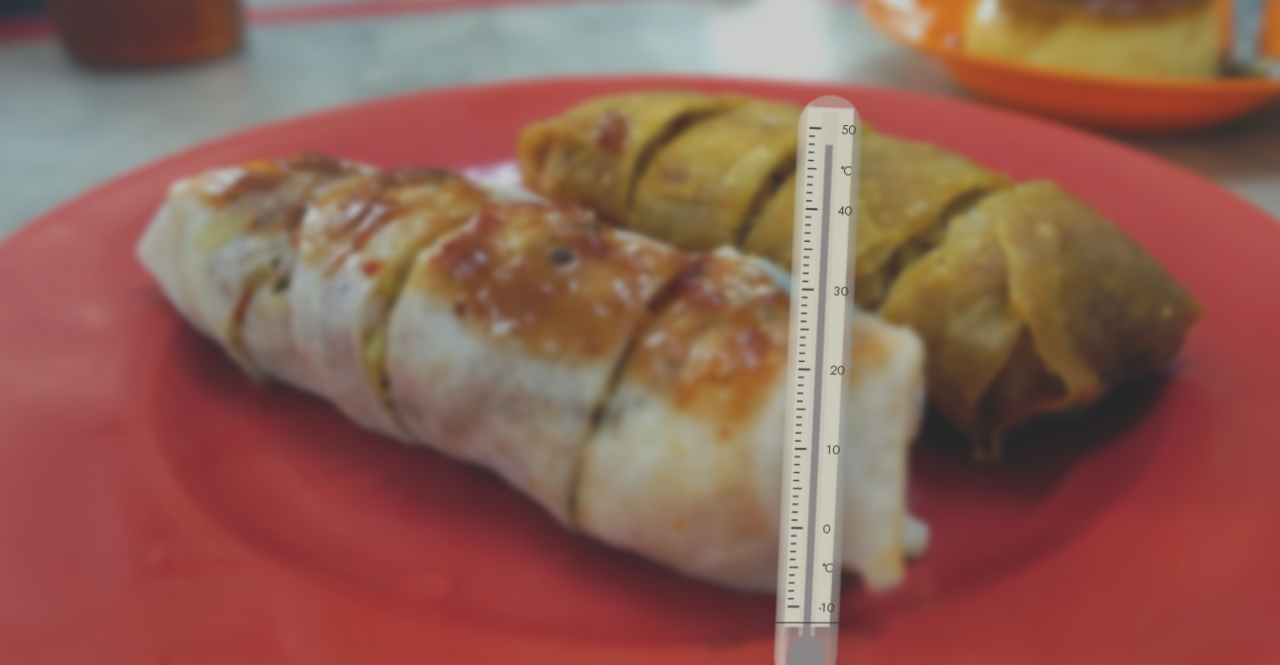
48 °C
